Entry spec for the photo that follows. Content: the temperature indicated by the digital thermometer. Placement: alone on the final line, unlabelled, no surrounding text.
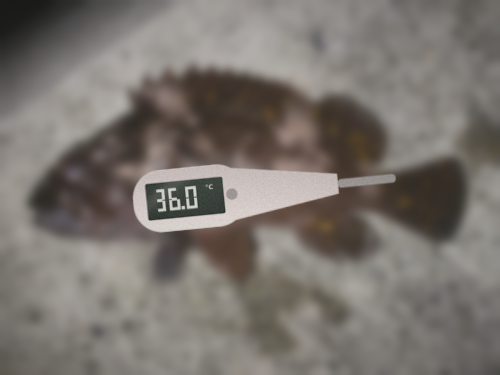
36.0 °C
